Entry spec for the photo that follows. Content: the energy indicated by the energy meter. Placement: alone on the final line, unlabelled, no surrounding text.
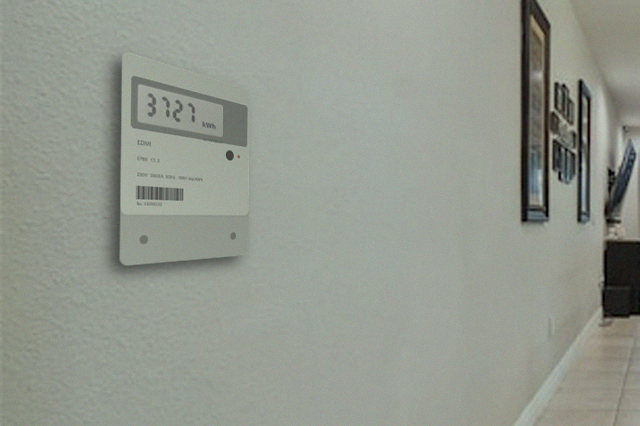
3727 kWh
